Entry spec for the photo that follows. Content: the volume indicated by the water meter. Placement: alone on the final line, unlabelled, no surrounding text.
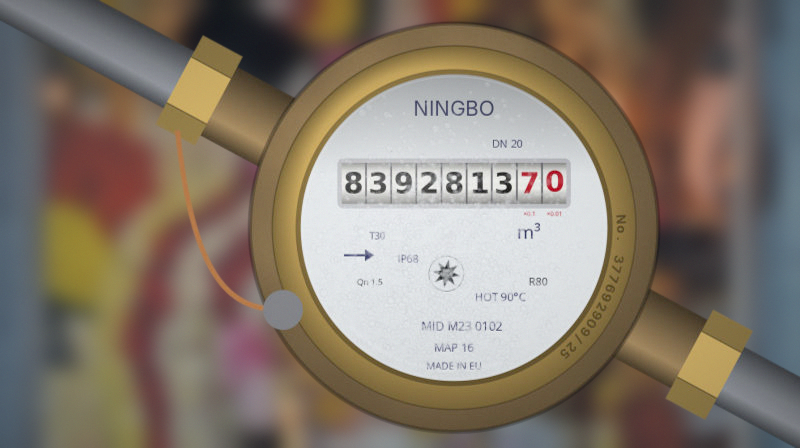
8392813.70 m³
